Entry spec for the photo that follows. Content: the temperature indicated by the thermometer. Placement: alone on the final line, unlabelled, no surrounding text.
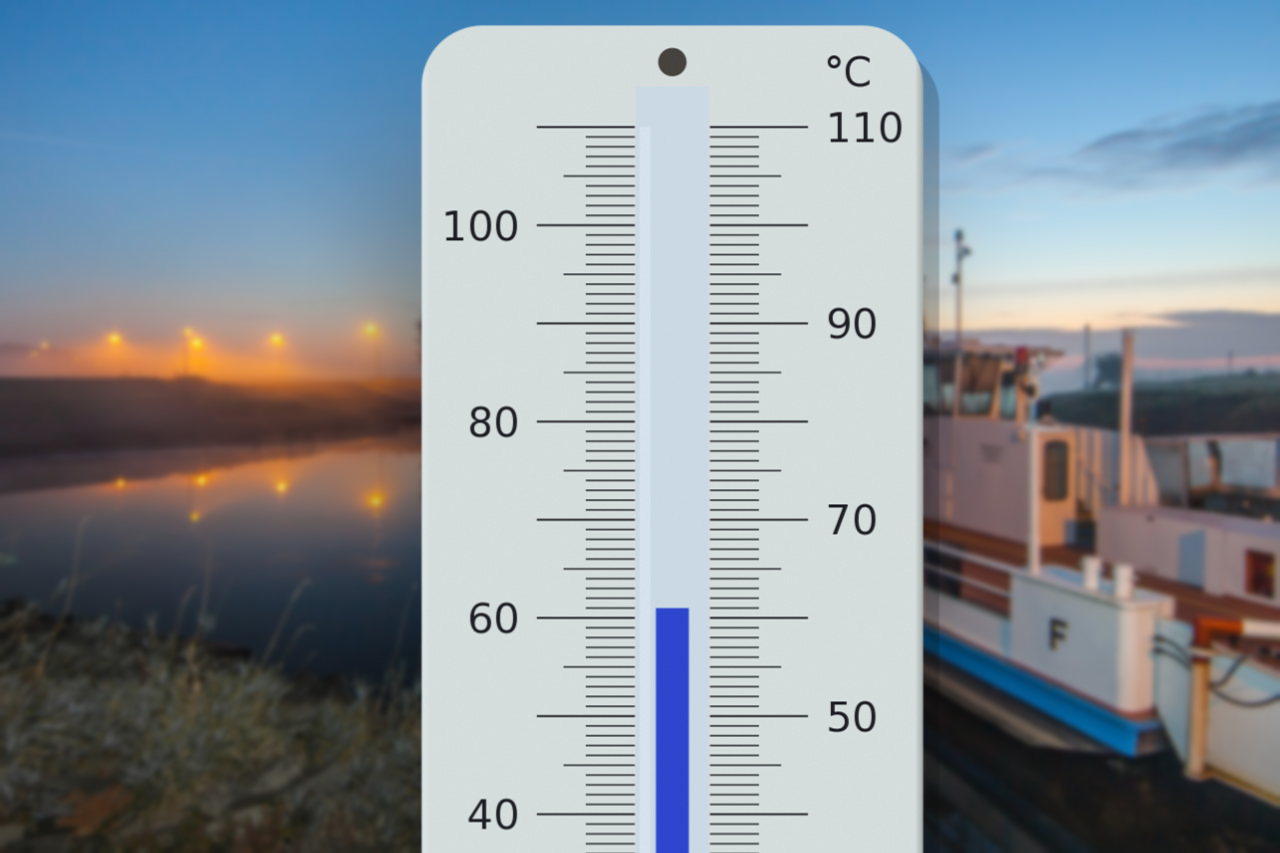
61 °C
